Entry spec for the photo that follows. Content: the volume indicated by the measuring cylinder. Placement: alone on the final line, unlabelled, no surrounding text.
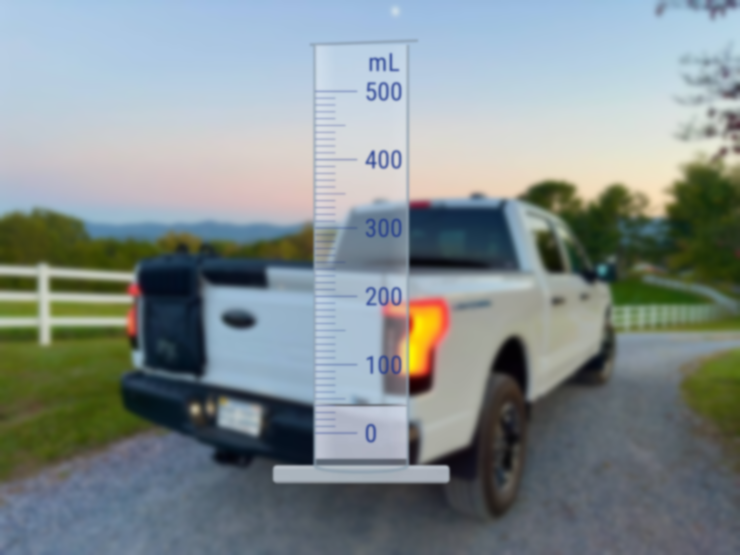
40 mL
